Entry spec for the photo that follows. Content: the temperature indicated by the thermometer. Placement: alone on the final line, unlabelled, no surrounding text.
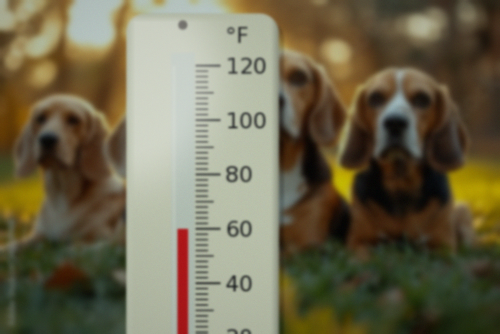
60 °F
